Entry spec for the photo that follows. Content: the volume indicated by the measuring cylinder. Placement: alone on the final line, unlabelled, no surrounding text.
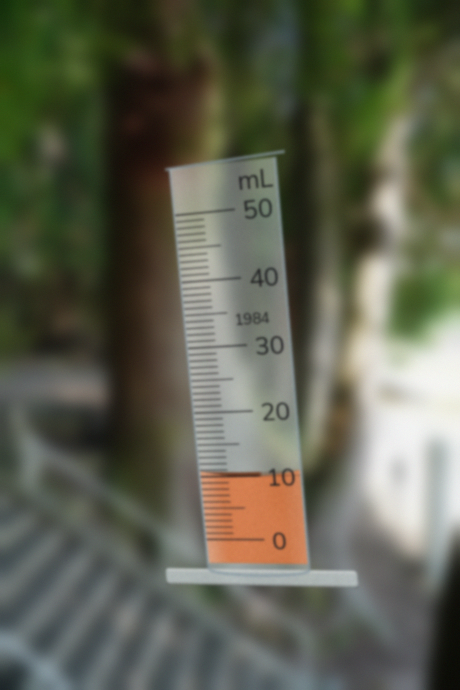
10 mL
